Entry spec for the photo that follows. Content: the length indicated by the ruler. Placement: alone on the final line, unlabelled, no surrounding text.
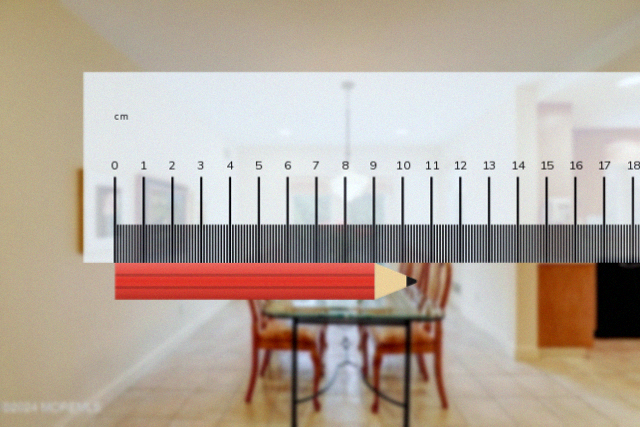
10.5 cm
